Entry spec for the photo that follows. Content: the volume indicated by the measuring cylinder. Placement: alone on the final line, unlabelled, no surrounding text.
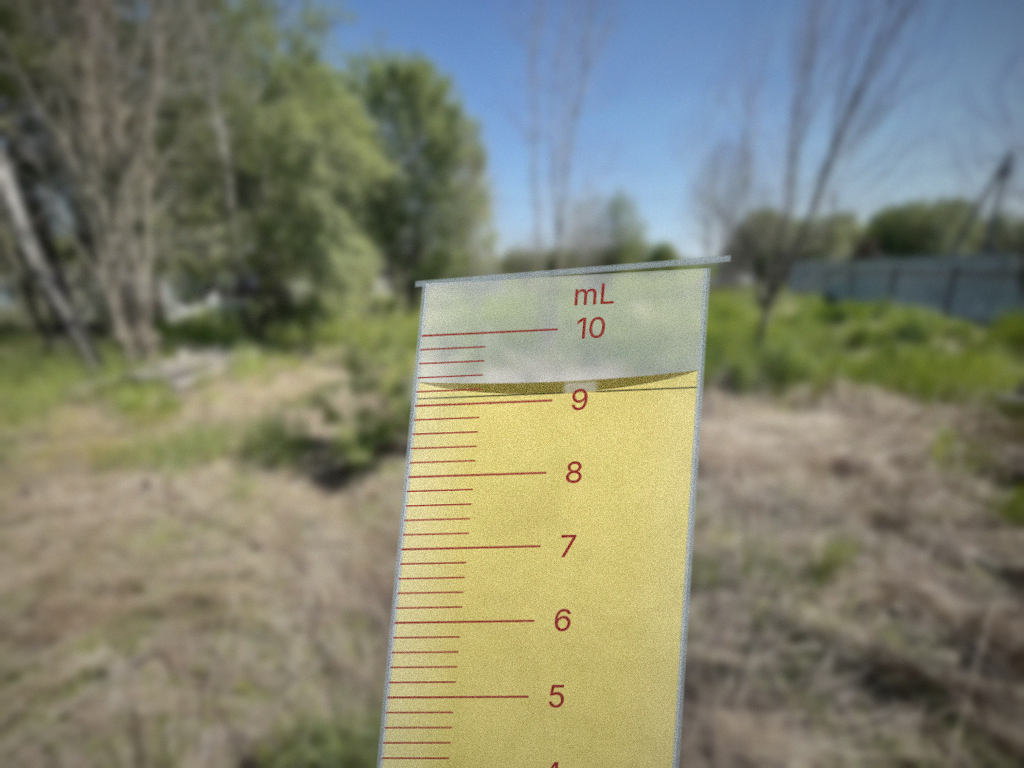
9.1 mL
